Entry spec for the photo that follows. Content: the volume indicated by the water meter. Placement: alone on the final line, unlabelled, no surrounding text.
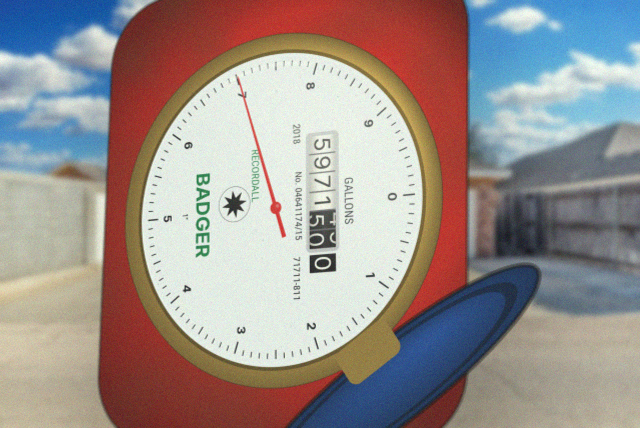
5971497.0 gal
